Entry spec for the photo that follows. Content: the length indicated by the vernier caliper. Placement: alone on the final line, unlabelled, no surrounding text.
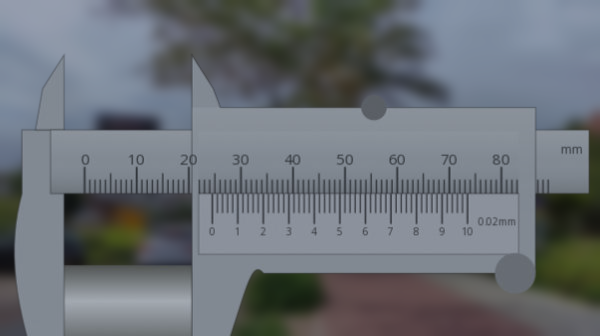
24.5 mm
